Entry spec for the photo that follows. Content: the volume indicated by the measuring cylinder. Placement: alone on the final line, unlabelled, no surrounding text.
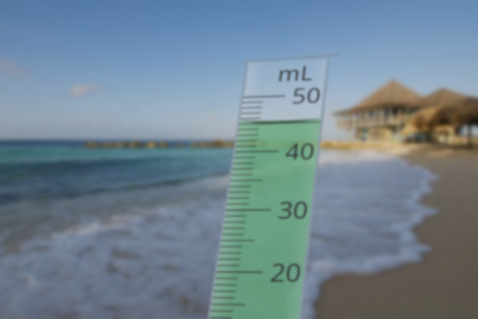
45 mL
